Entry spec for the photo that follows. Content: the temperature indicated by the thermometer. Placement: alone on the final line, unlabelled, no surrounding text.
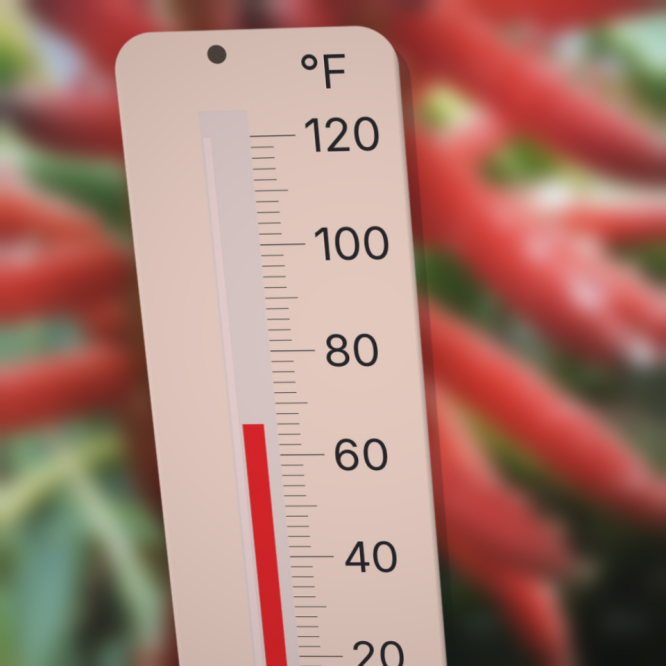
66 °F
